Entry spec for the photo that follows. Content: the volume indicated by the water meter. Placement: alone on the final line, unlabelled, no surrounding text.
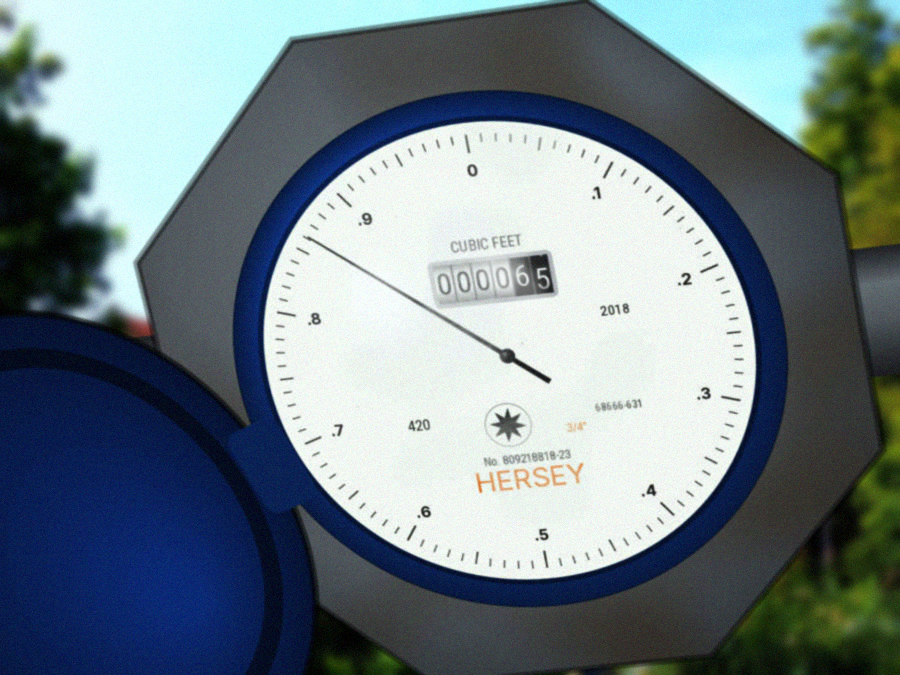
64.86 ft³
